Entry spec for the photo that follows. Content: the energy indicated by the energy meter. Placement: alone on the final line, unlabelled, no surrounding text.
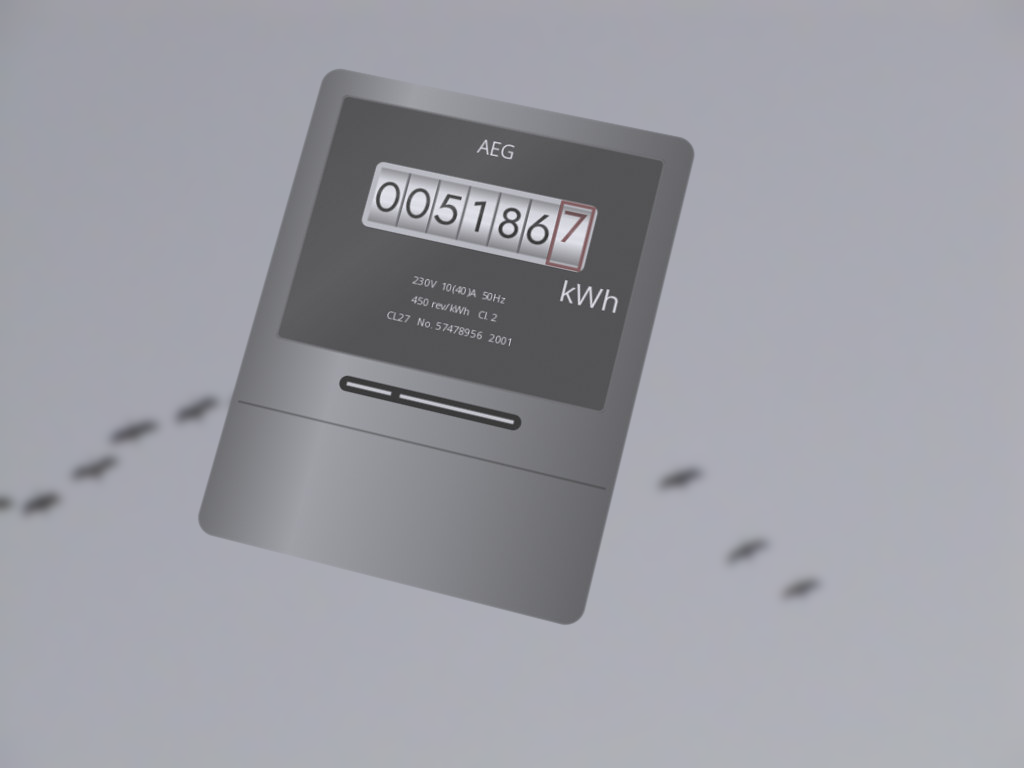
5186.7 kWh
